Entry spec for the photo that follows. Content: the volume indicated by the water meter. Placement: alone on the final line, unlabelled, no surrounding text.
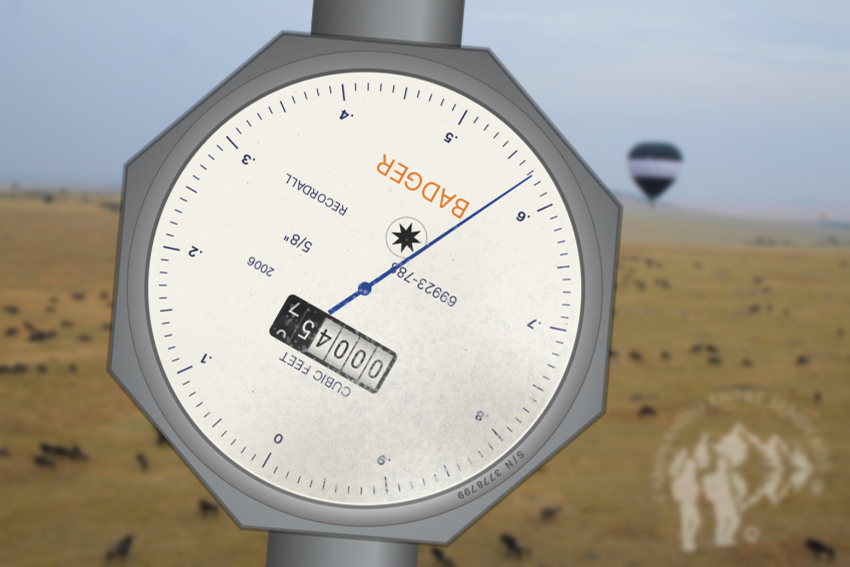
456.57 ft³
